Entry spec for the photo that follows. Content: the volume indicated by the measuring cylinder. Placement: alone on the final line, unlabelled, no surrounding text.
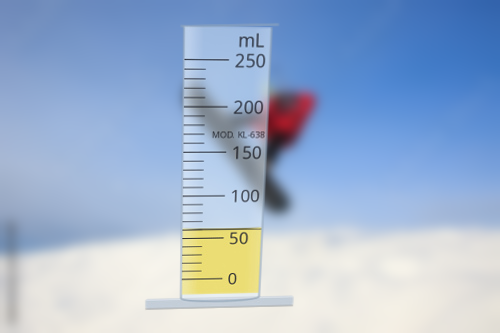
60 mL
